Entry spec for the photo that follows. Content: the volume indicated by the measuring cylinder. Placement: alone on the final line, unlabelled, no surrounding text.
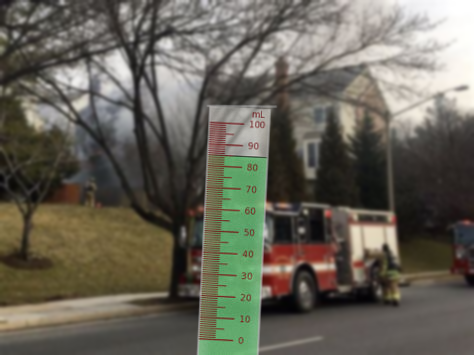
85 mL
